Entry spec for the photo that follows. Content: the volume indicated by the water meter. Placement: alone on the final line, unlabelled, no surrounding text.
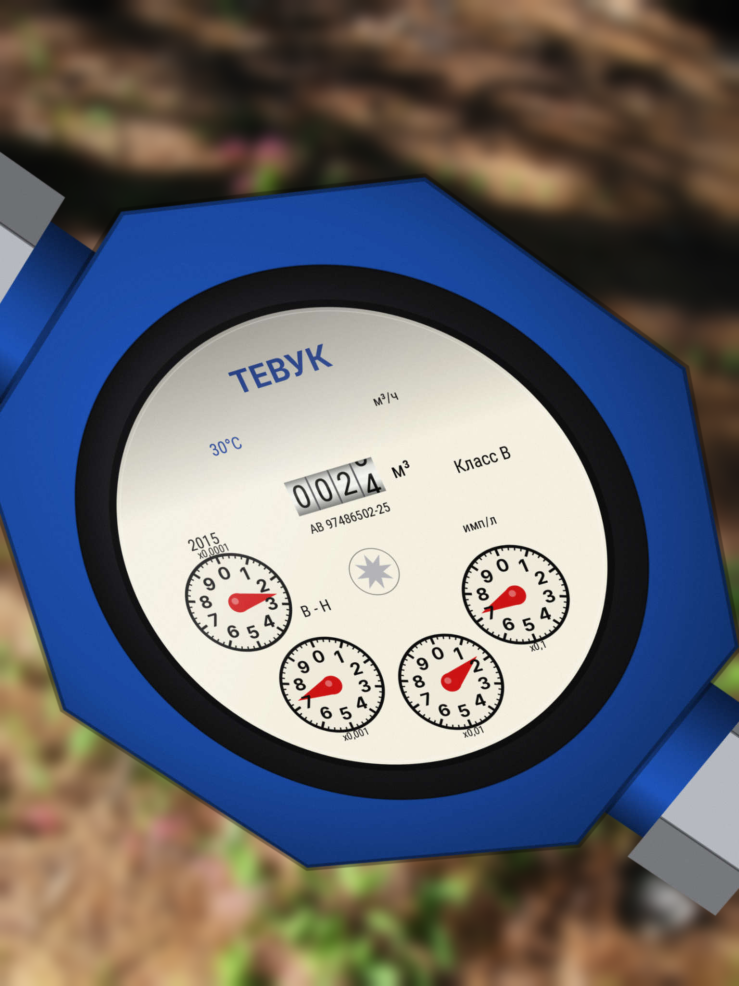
23.7172 m³
